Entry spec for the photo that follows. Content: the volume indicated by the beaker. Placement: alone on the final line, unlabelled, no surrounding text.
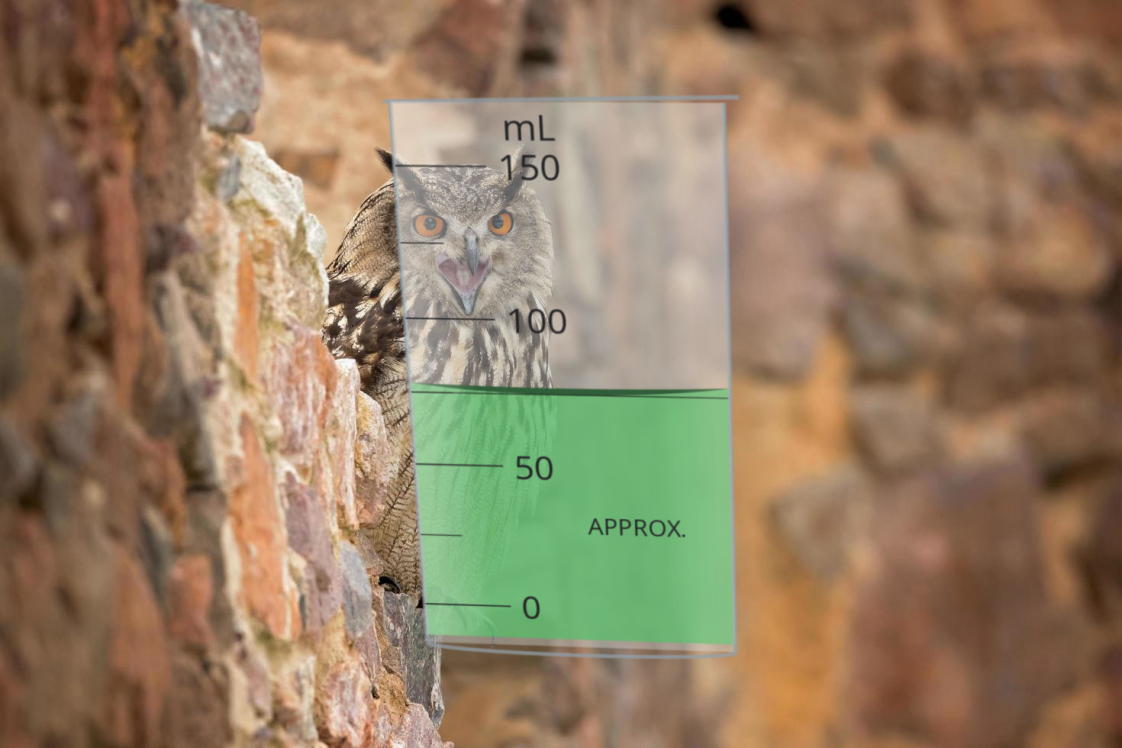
75 mL
